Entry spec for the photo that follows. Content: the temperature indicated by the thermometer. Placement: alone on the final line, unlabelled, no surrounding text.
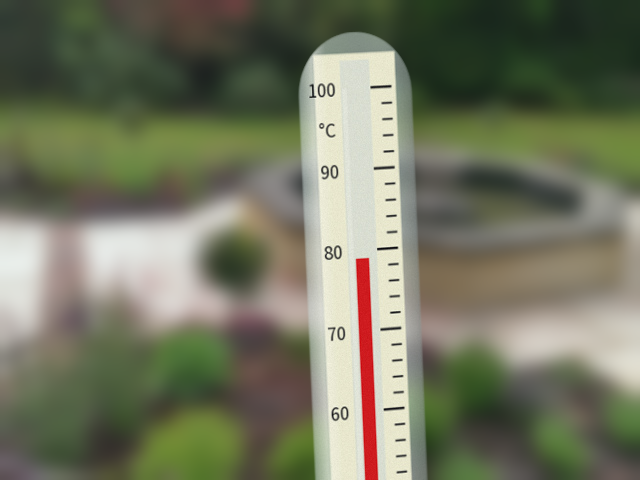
79 °C
